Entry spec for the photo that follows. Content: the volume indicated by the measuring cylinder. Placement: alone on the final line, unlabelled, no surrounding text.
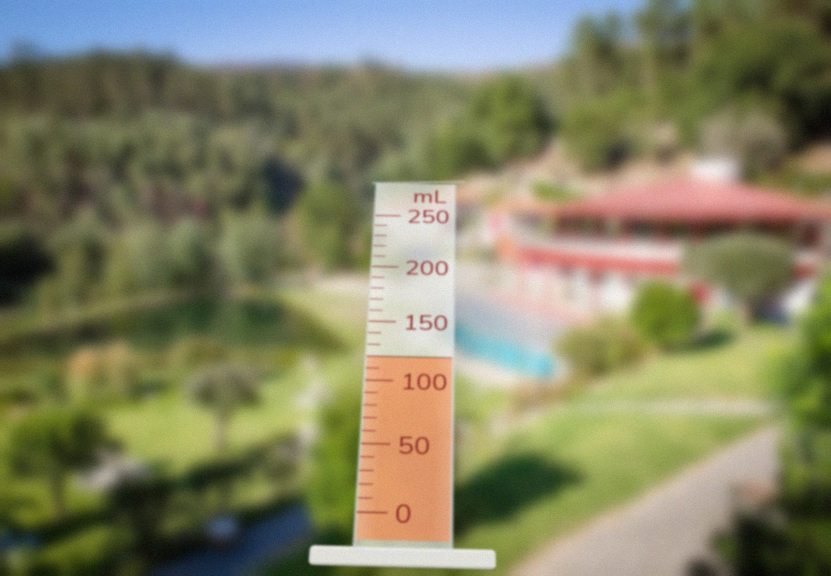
120 mL
